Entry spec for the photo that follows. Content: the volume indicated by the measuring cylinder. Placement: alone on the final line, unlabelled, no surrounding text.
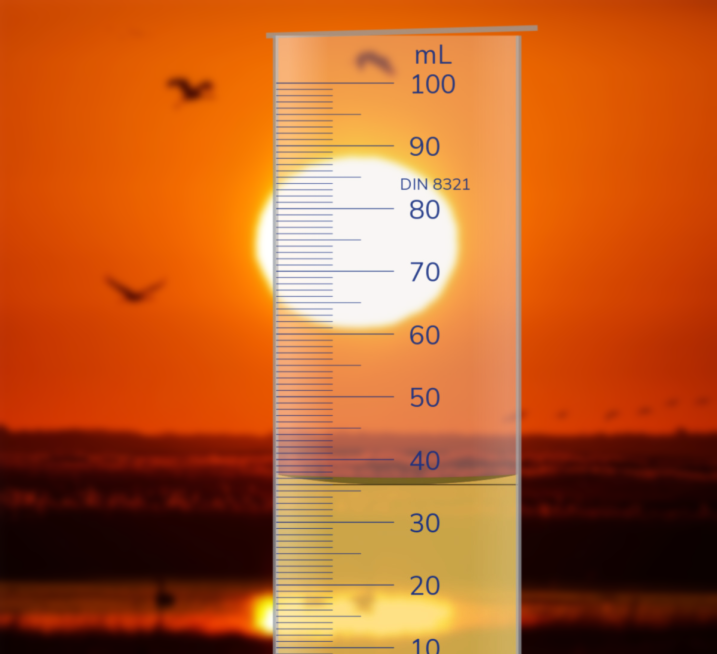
36 mL
